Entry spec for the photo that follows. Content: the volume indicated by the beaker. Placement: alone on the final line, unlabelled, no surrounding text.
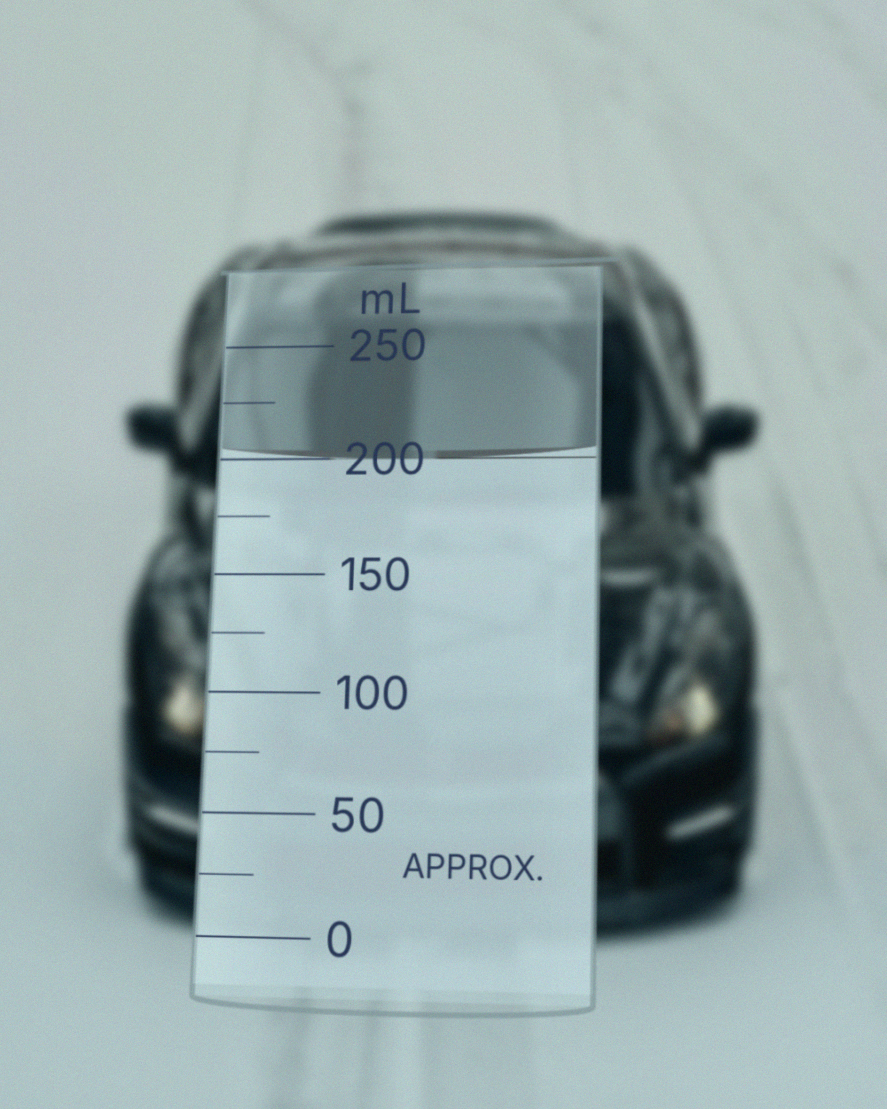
200 mL
